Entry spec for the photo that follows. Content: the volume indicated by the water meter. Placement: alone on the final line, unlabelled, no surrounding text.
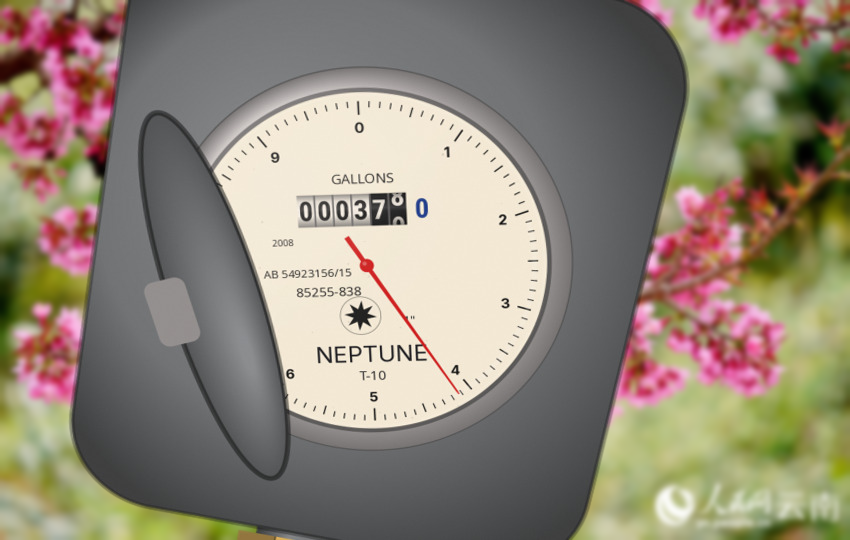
3784.1 gal
